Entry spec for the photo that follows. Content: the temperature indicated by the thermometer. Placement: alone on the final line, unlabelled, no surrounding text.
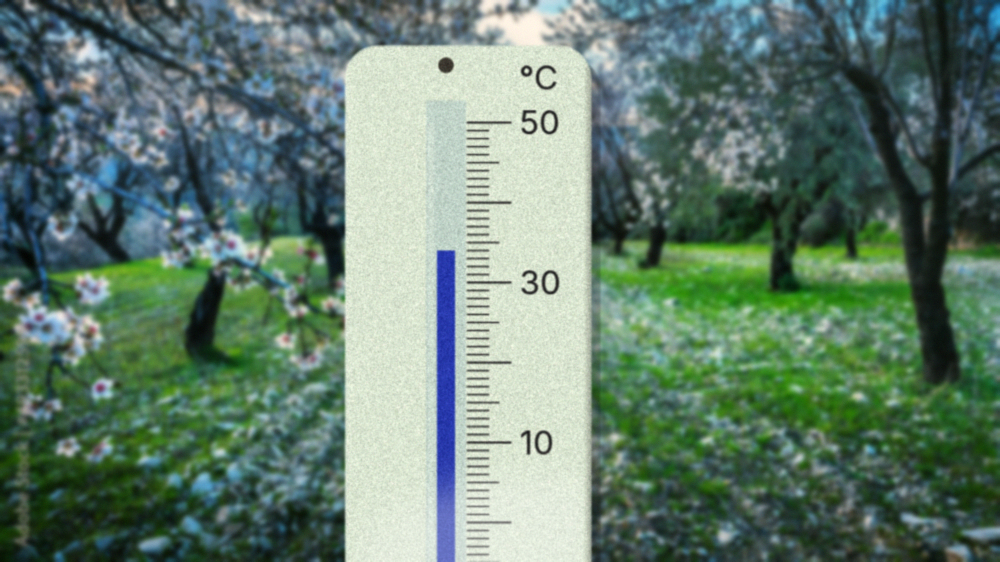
34 °C
